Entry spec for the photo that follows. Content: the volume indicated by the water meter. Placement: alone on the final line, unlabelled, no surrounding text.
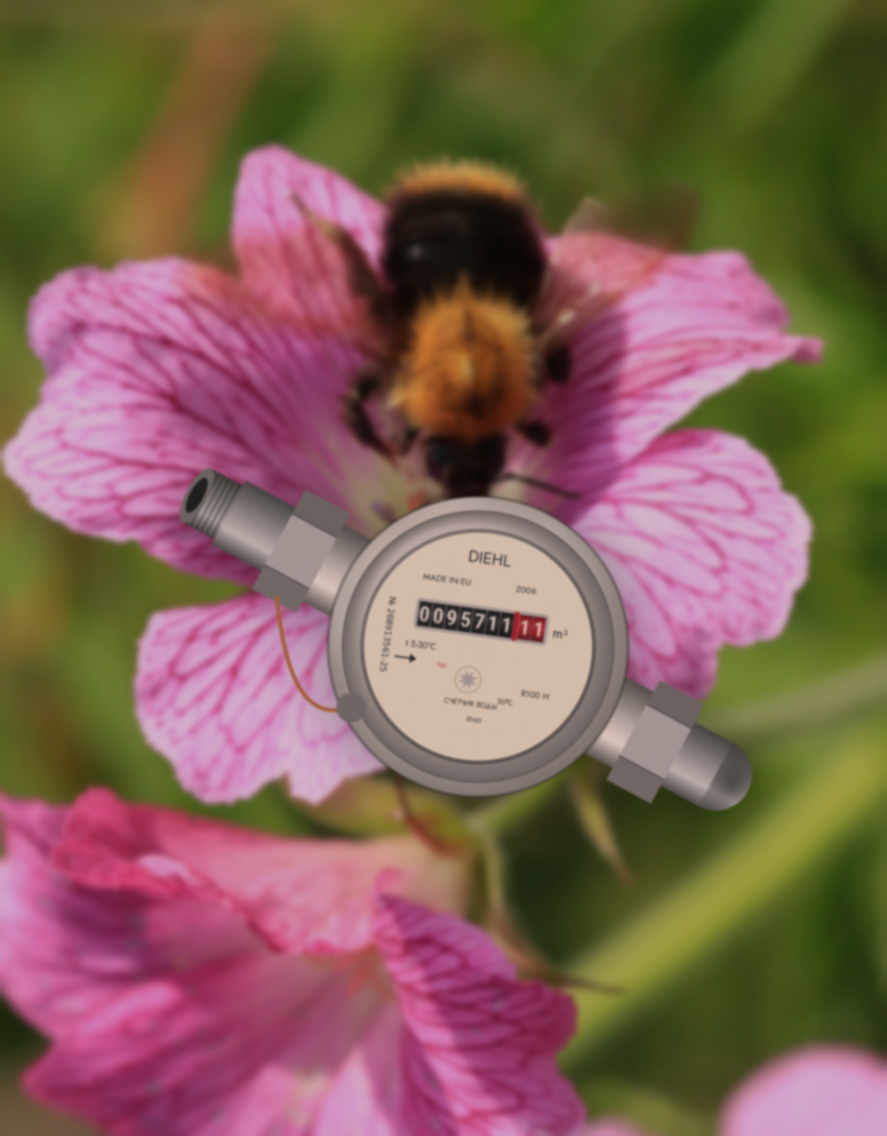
95711.11 m³
